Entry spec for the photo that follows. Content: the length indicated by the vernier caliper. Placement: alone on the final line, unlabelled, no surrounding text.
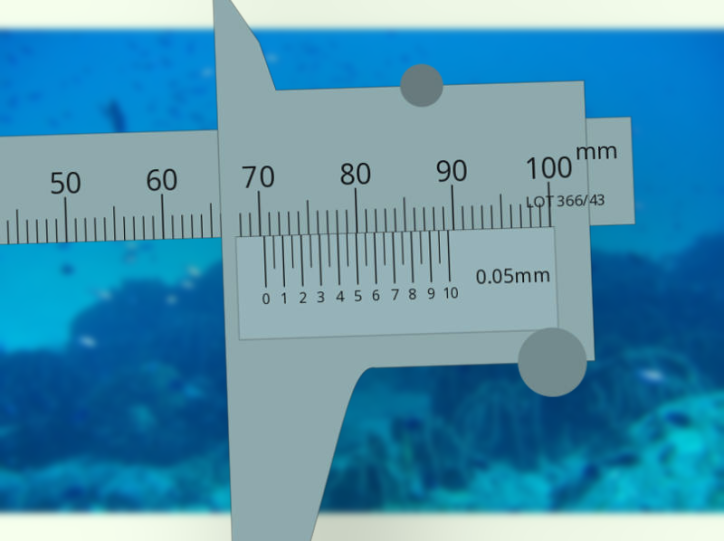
70.4 mm
